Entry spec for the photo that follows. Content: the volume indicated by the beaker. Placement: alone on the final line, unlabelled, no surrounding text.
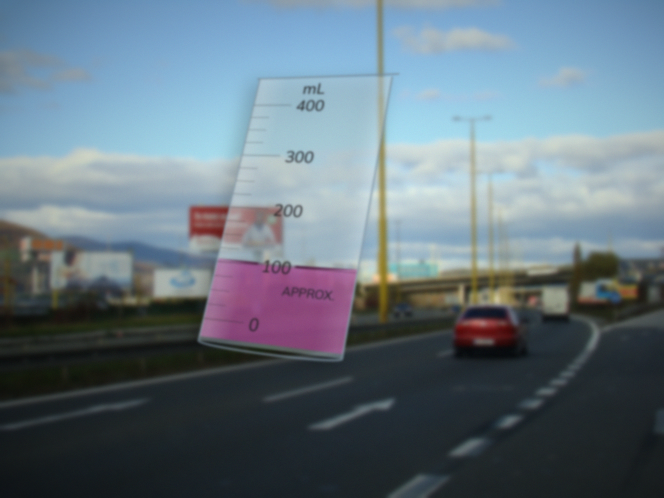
100 mL
